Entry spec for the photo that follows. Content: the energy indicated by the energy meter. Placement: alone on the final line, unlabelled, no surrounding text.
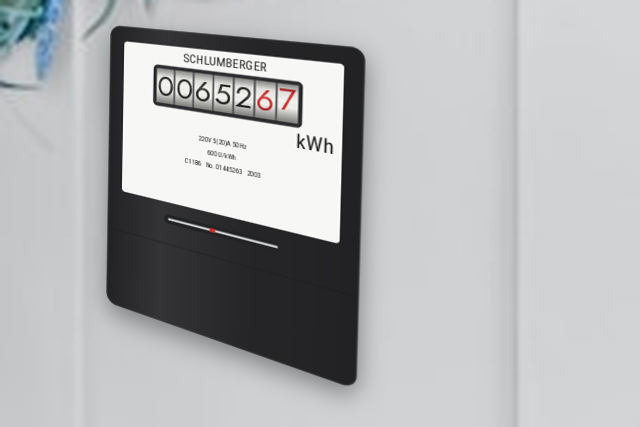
652.67 kWh
